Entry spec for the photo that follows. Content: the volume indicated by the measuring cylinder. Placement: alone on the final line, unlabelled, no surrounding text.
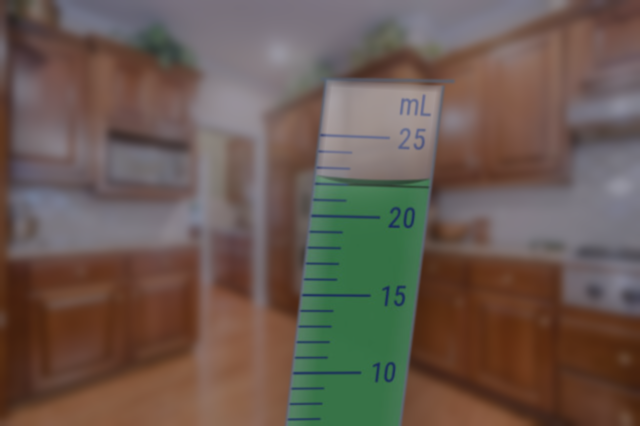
22 mL
